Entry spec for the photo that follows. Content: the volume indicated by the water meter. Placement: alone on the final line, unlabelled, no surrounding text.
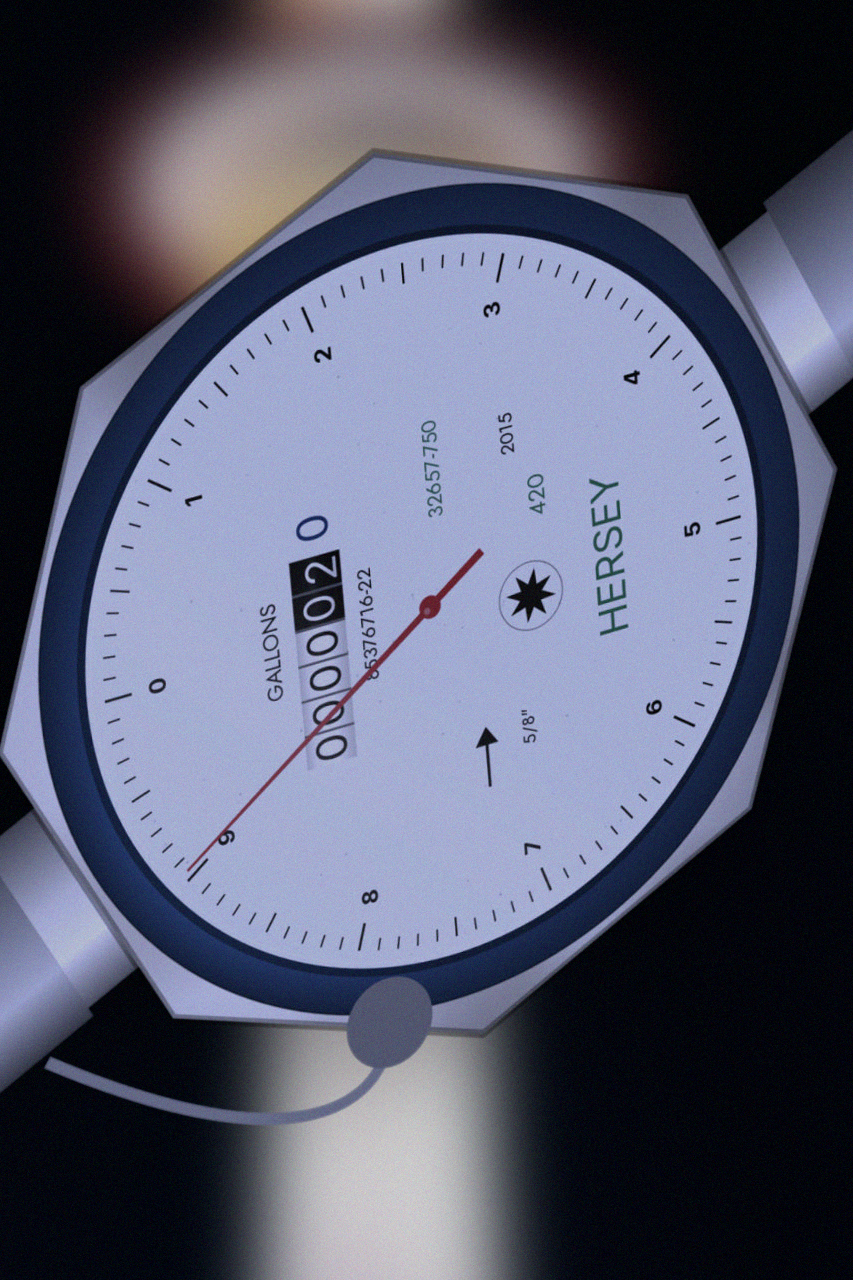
19.0 gal
